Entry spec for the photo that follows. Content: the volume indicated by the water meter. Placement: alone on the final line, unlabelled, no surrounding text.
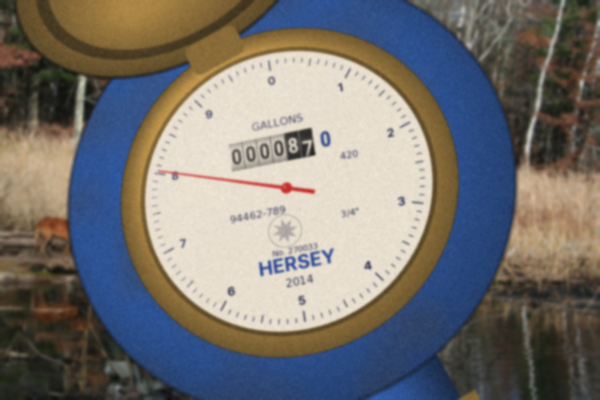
868.0 gal
